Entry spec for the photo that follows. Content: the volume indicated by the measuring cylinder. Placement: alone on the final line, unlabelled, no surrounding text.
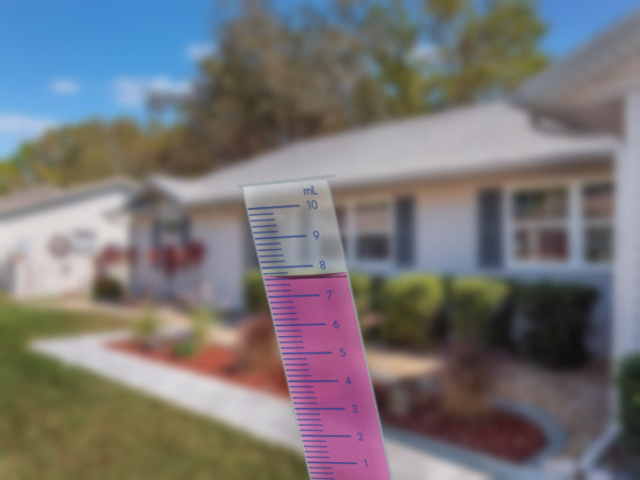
7.6 mL
